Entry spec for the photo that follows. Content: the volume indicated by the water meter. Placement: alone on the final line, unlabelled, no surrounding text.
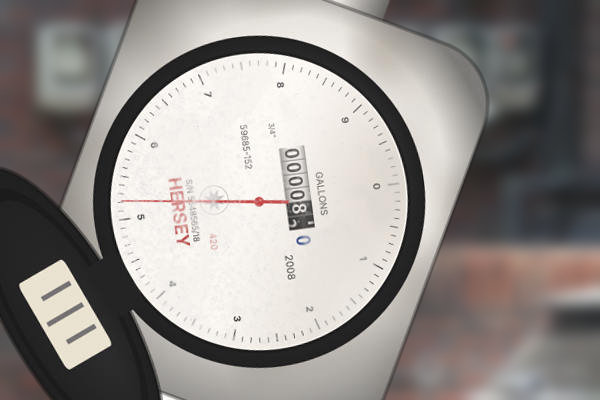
815.2 gal
